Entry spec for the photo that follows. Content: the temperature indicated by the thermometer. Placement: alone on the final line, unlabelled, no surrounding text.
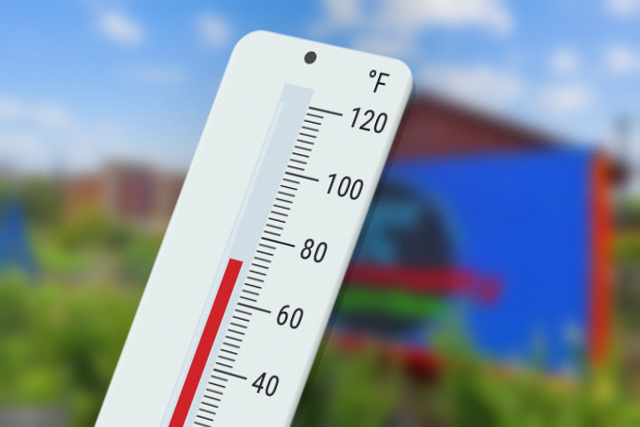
72 °F
